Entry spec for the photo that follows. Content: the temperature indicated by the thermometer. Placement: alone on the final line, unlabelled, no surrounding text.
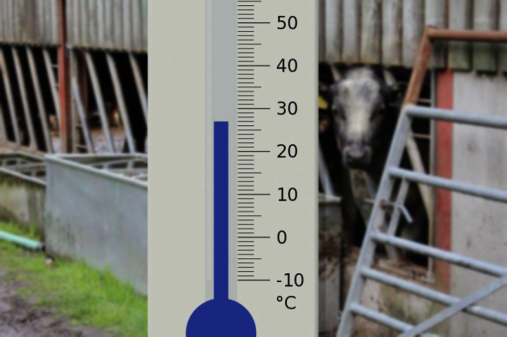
27 °C
